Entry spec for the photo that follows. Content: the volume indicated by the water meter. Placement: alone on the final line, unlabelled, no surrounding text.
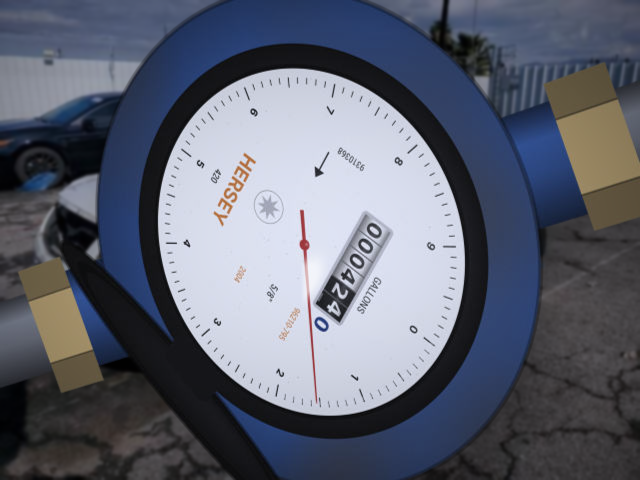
4241.5 gal
